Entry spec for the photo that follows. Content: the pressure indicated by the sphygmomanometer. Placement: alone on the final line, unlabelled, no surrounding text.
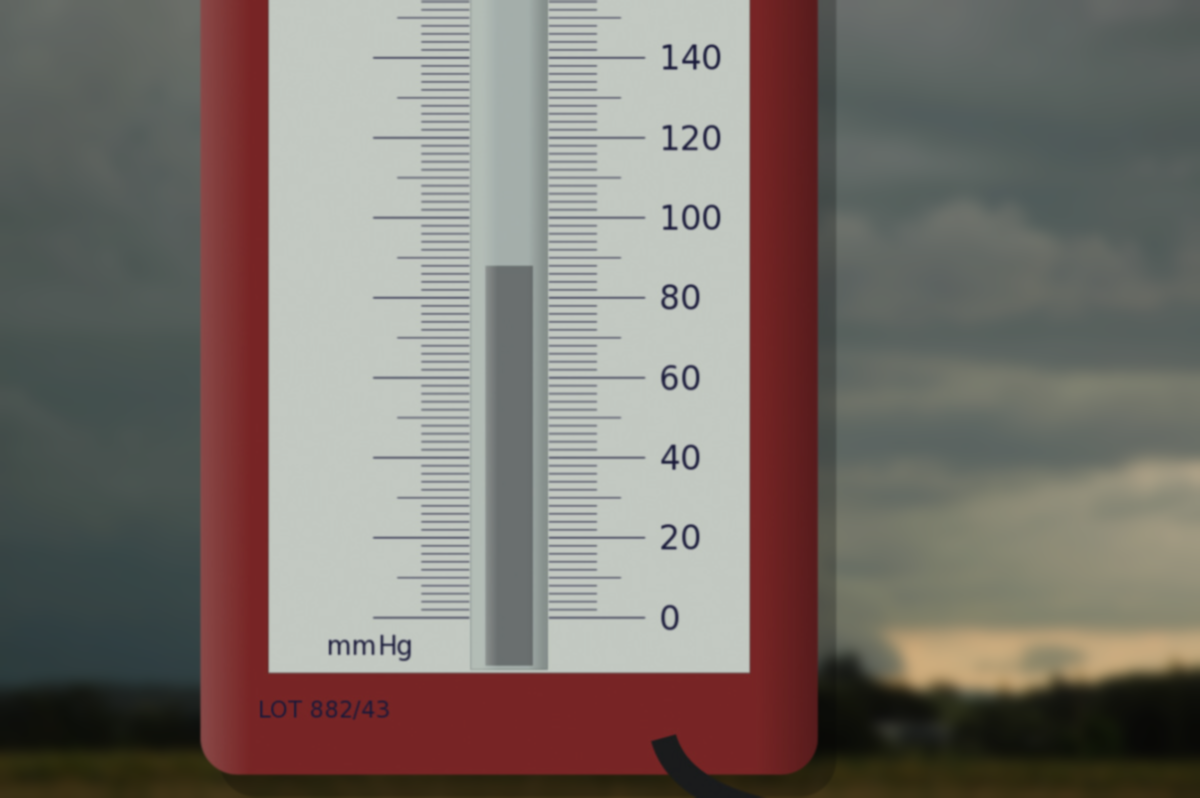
88 mmHg
